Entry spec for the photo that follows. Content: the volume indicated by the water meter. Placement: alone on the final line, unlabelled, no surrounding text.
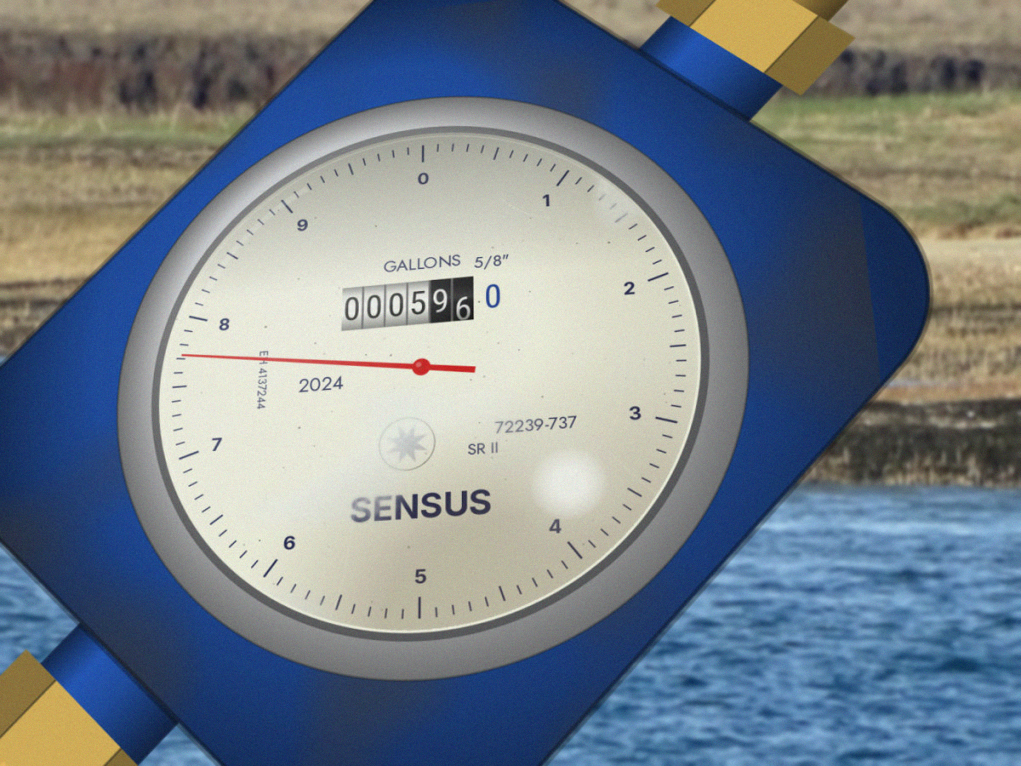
5957.7 gal
